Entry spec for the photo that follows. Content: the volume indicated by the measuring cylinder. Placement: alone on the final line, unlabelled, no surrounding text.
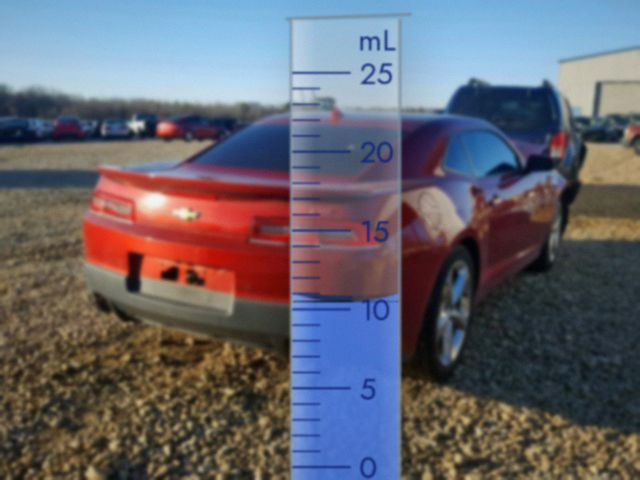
10.5 mL
